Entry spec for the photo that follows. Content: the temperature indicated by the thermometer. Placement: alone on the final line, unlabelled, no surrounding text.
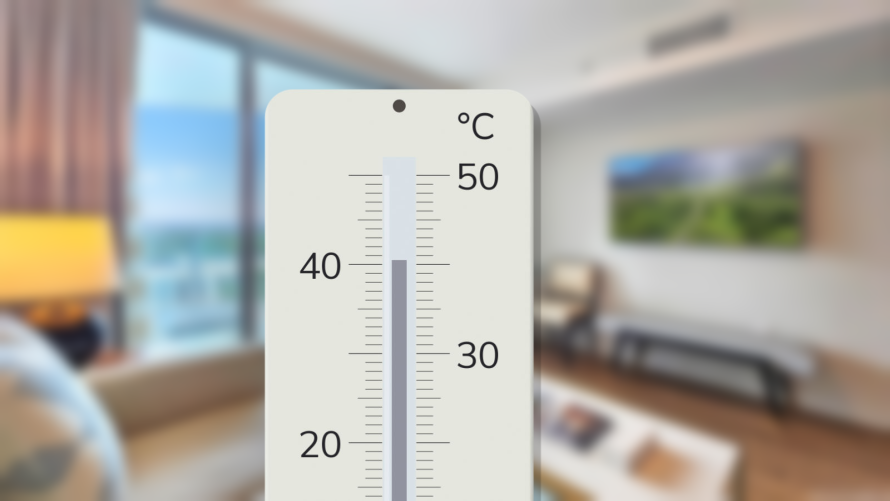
40.5 °C
